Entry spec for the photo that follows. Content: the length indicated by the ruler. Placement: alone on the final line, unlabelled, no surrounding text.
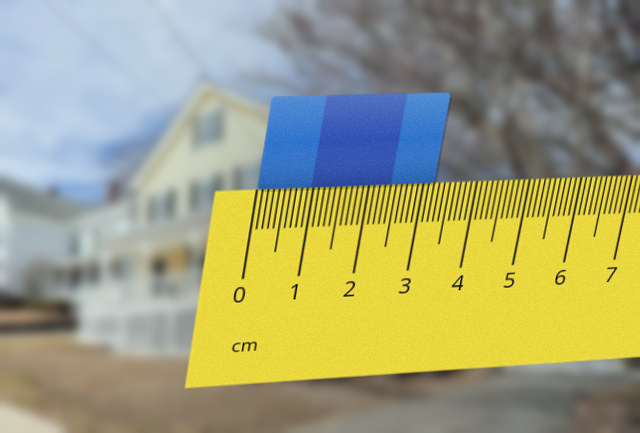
3.2 cm
